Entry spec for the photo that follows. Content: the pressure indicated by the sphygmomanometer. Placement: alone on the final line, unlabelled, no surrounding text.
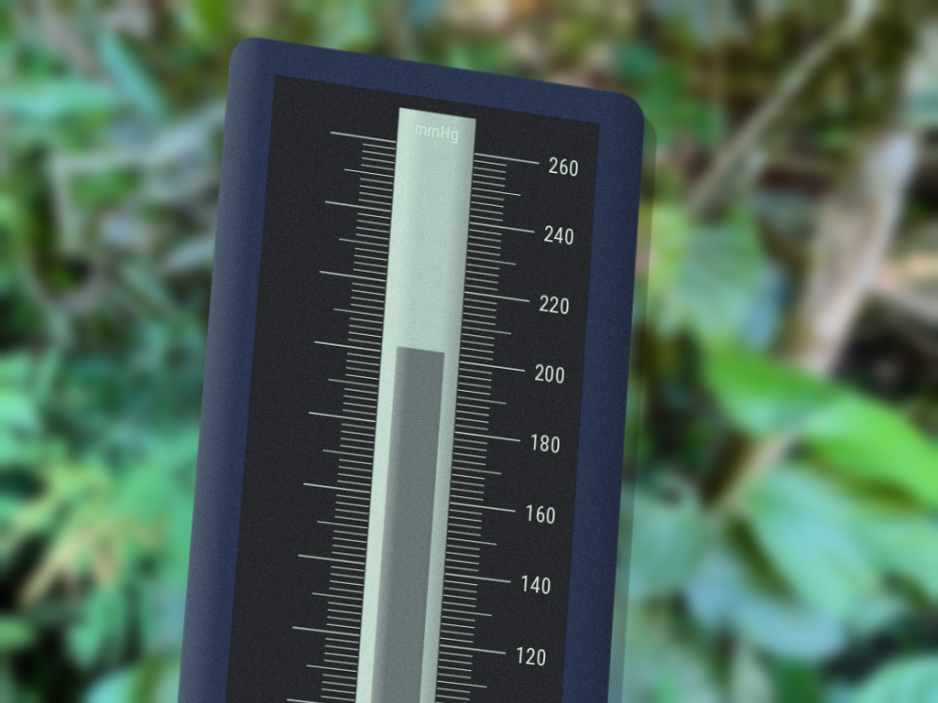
202 mmHg
